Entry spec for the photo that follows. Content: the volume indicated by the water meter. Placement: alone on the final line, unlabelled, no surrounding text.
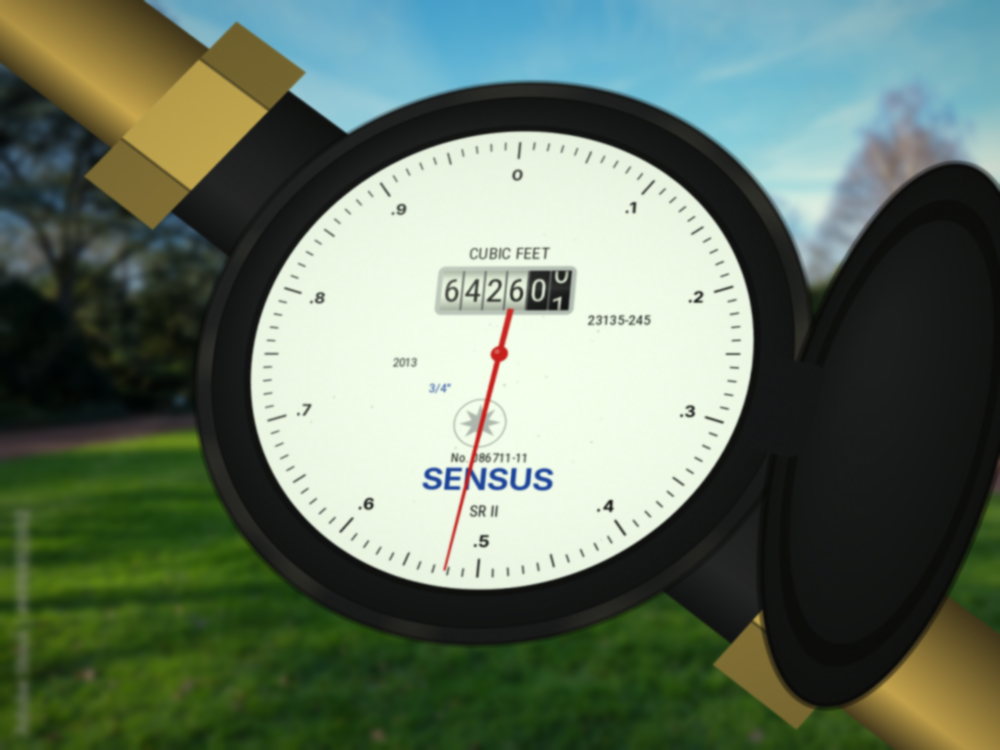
642600.52 ft³
